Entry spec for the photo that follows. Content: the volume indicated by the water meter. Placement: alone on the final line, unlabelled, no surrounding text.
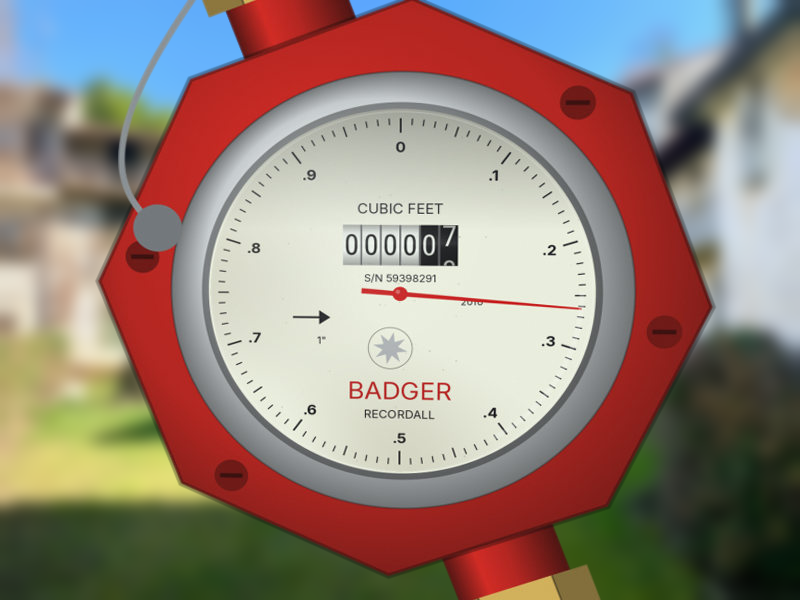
7.26 ft³
